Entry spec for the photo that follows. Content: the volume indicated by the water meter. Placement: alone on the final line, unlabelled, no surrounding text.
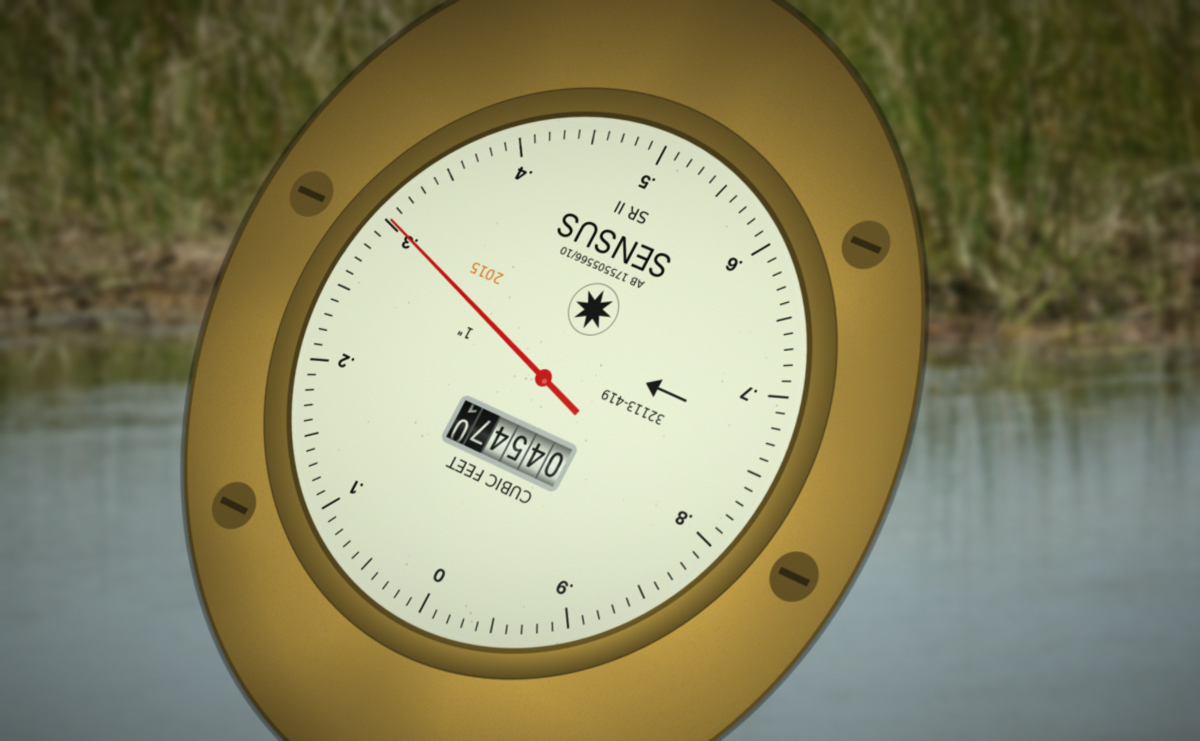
45470.30 ft³
